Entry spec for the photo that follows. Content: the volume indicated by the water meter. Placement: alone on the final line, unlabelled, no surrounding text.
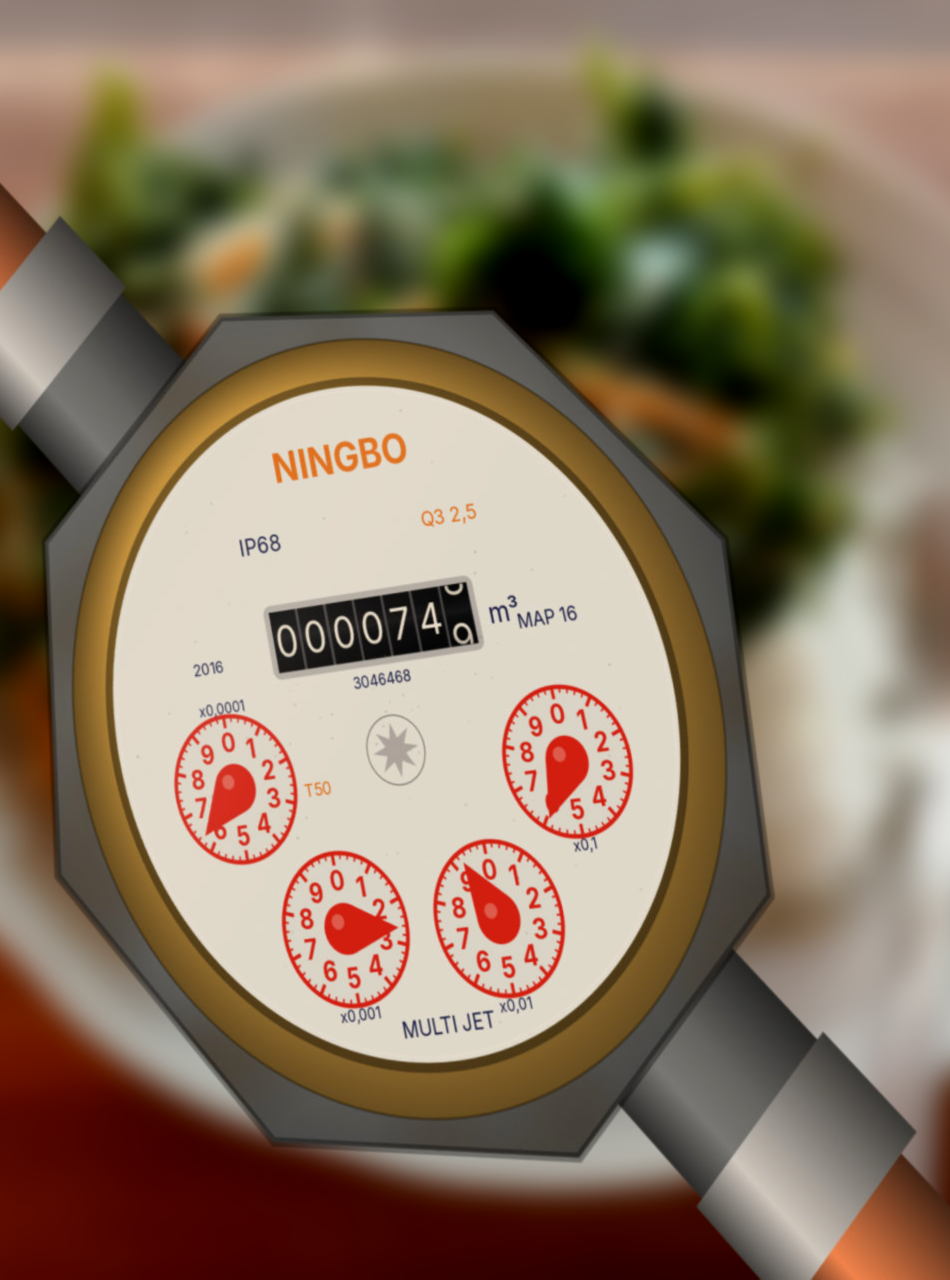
748.5926 m³
